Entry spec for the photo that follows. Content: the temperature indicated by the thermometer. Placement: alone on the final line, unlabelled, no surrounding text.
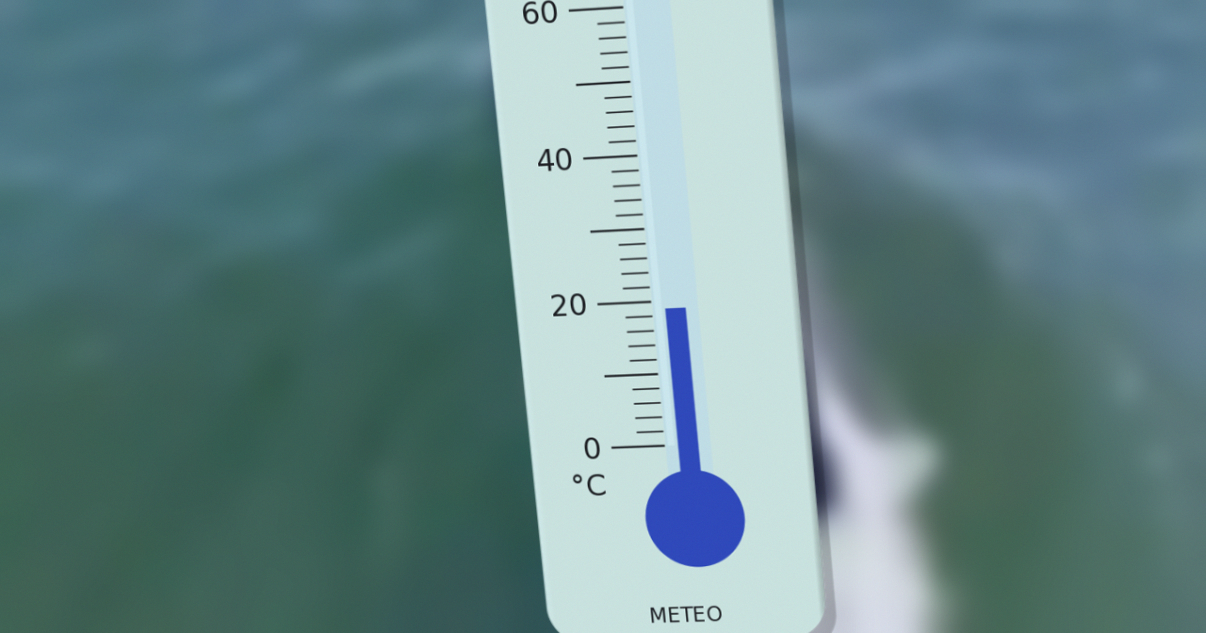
19 °C
